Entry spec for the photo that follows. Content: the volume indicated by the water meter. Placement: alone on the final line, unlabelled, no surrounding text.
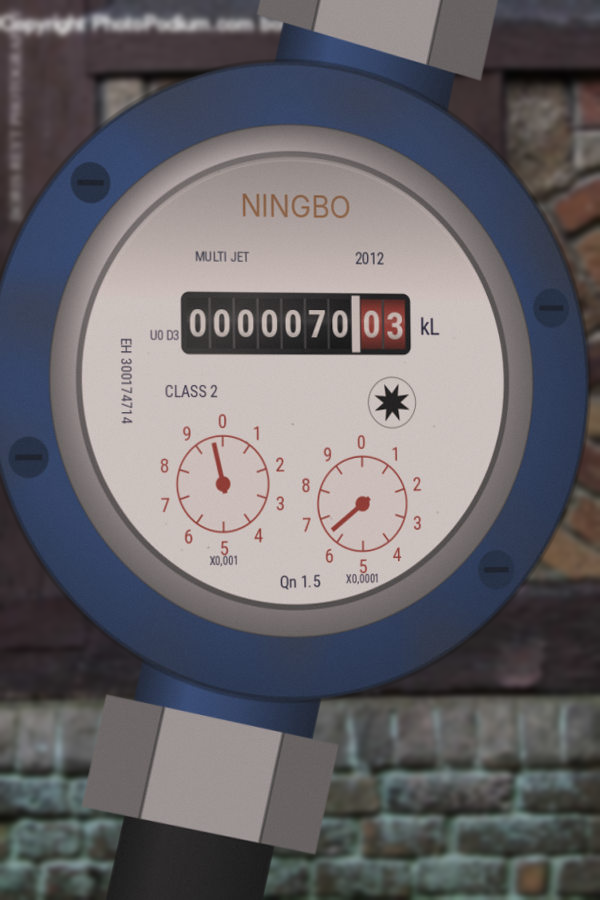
70.0296 kL
